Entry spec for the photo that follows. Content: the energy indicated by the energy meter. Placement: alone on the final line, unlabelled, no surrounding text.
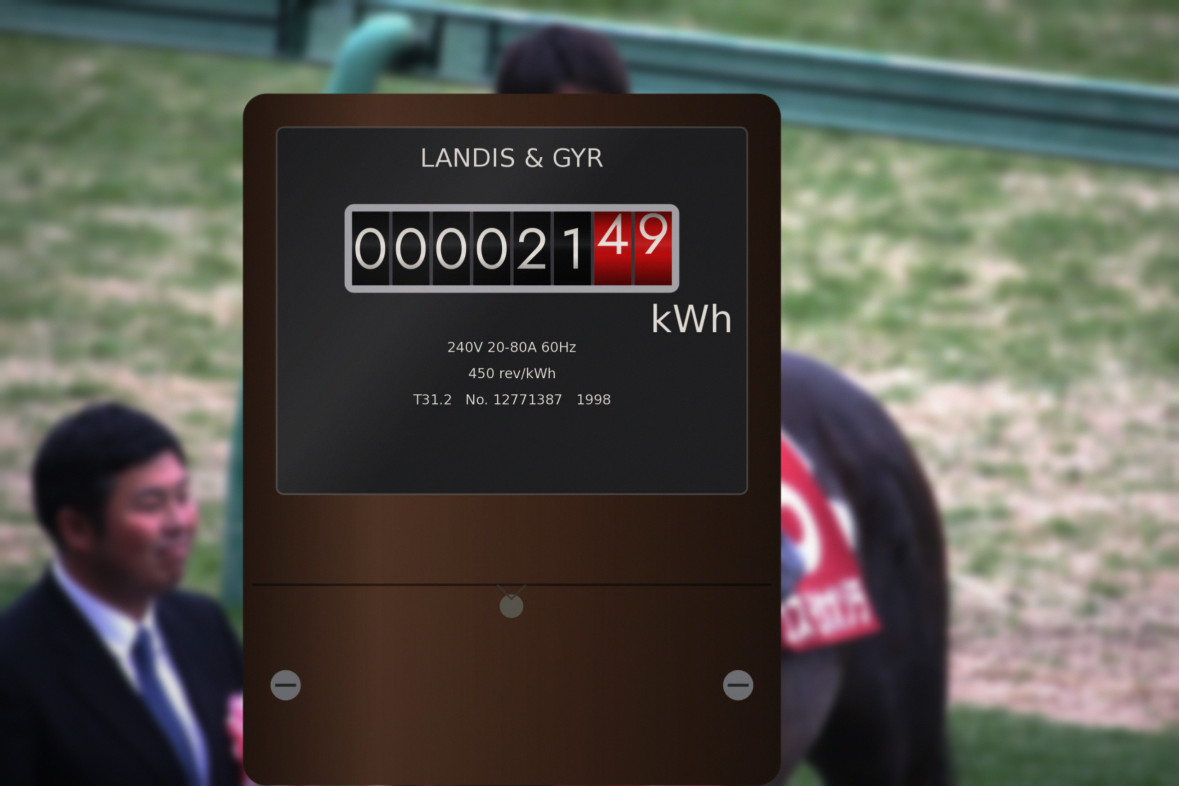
21.49 kWh
